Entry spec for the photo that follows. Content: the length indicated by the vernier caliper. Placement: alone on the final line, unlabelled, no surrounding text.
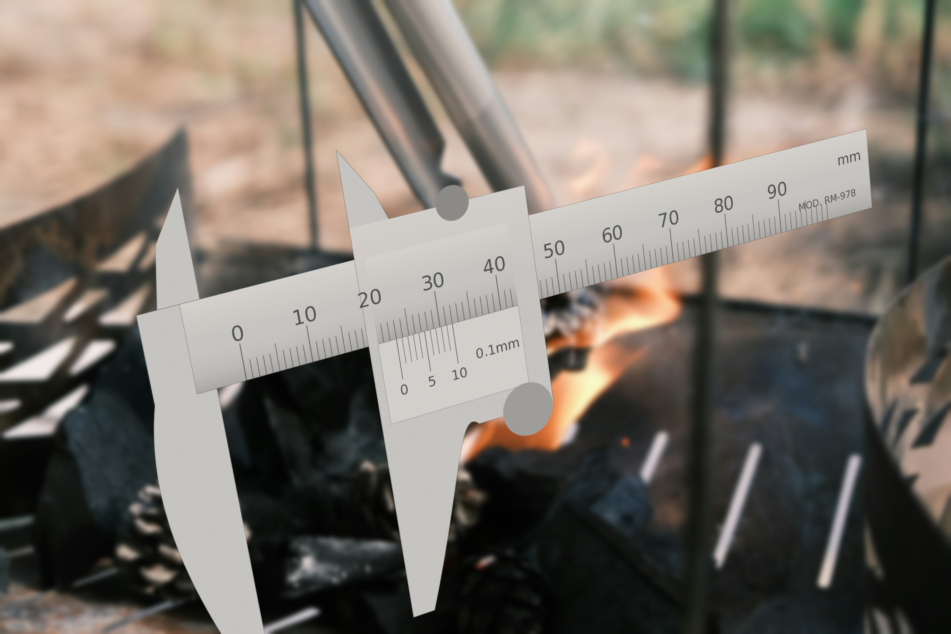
23.0 mm
